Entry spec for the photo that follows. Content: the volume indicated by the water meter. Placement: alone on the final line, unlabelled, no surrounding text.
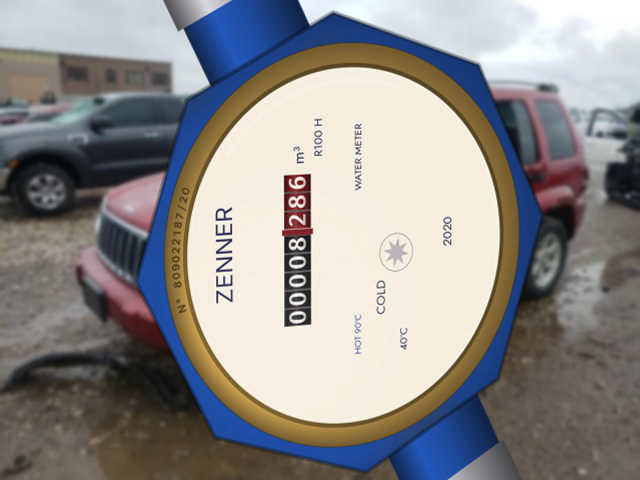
8.286 m³
